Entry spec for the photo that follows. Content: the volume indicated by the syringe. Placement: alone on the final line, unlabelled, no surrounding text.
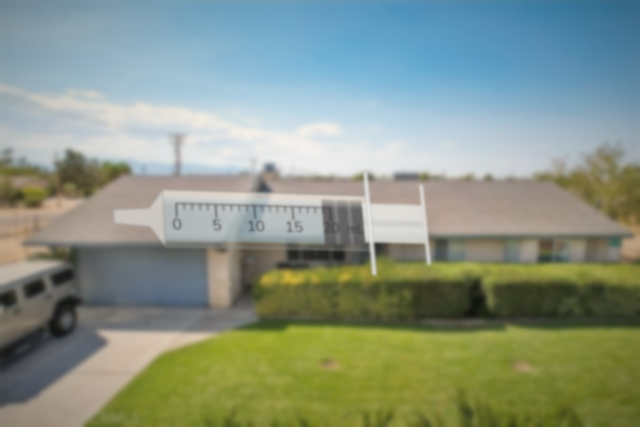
19 mL
